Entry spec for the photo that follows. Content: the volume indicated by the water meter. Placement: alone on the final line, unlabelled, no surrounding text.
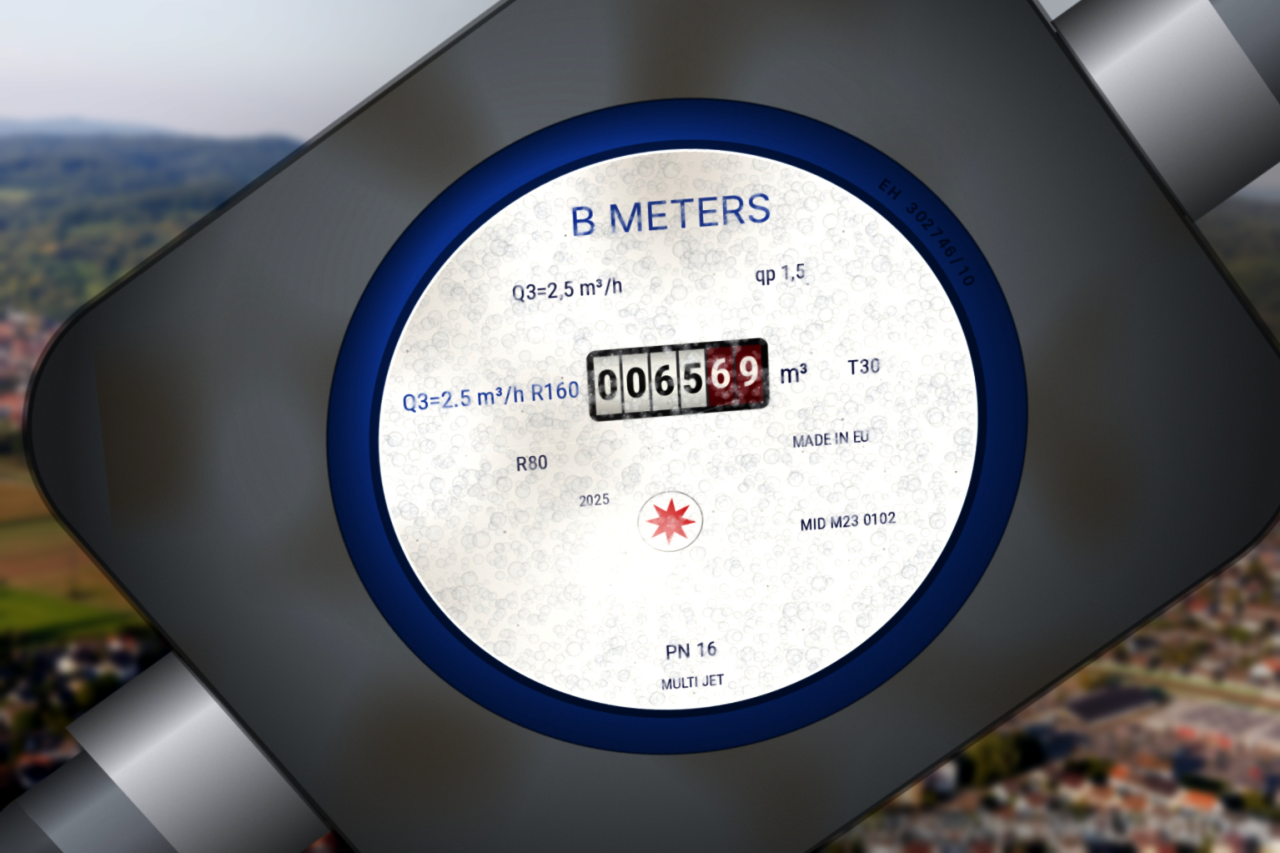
65.69 m³
